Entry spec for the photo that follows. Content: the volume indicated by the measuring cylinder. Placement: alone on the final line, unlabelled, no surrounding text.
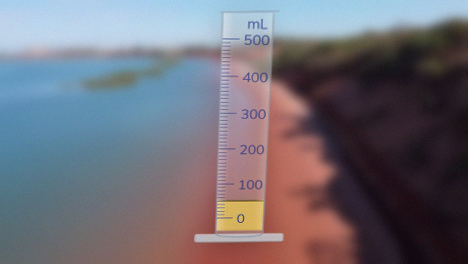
50 mL
